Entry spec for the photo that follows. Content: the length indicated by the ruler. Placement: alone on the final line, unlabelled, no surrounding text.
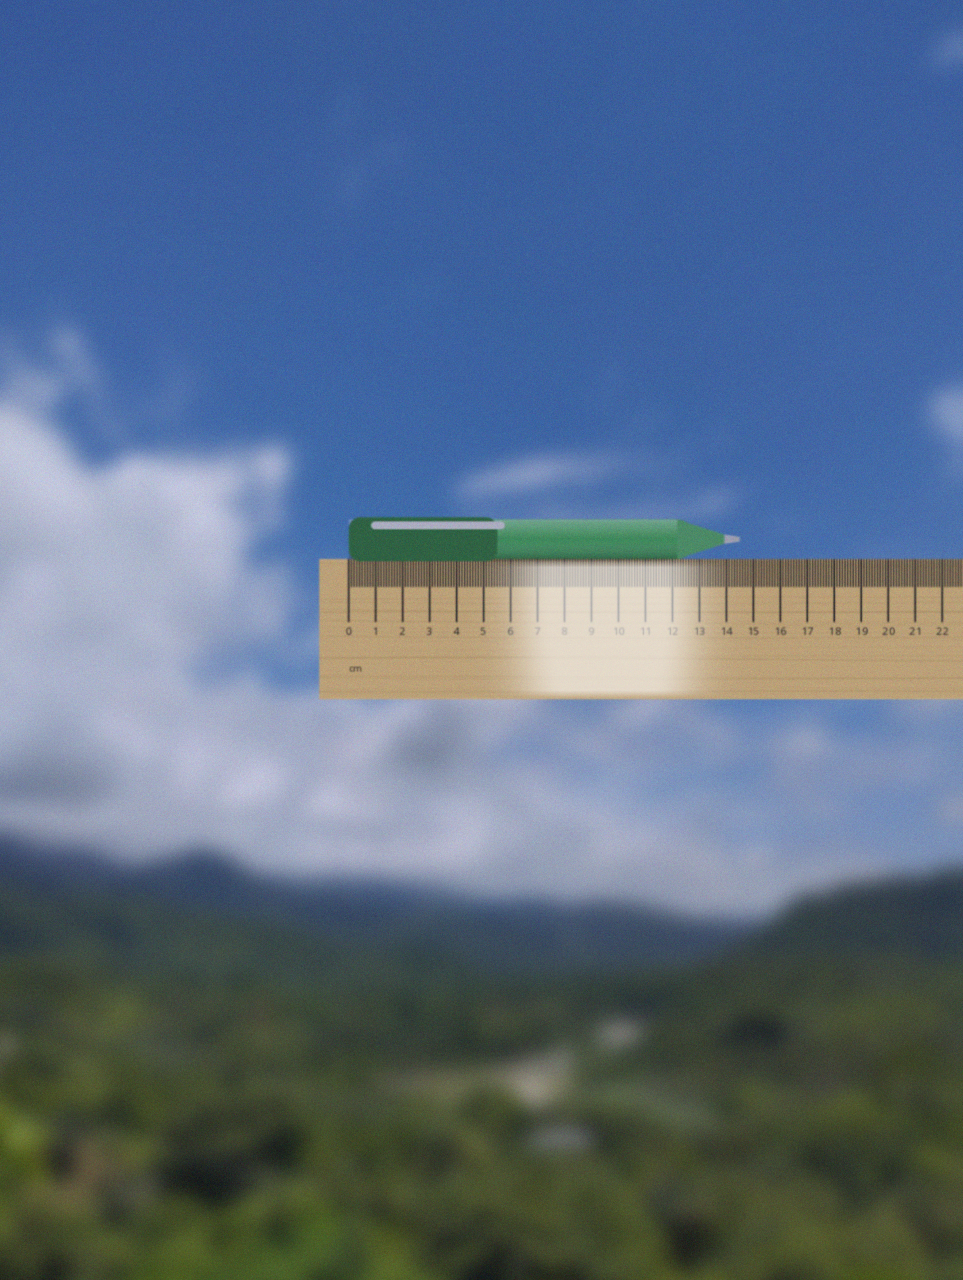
14.5 cm
